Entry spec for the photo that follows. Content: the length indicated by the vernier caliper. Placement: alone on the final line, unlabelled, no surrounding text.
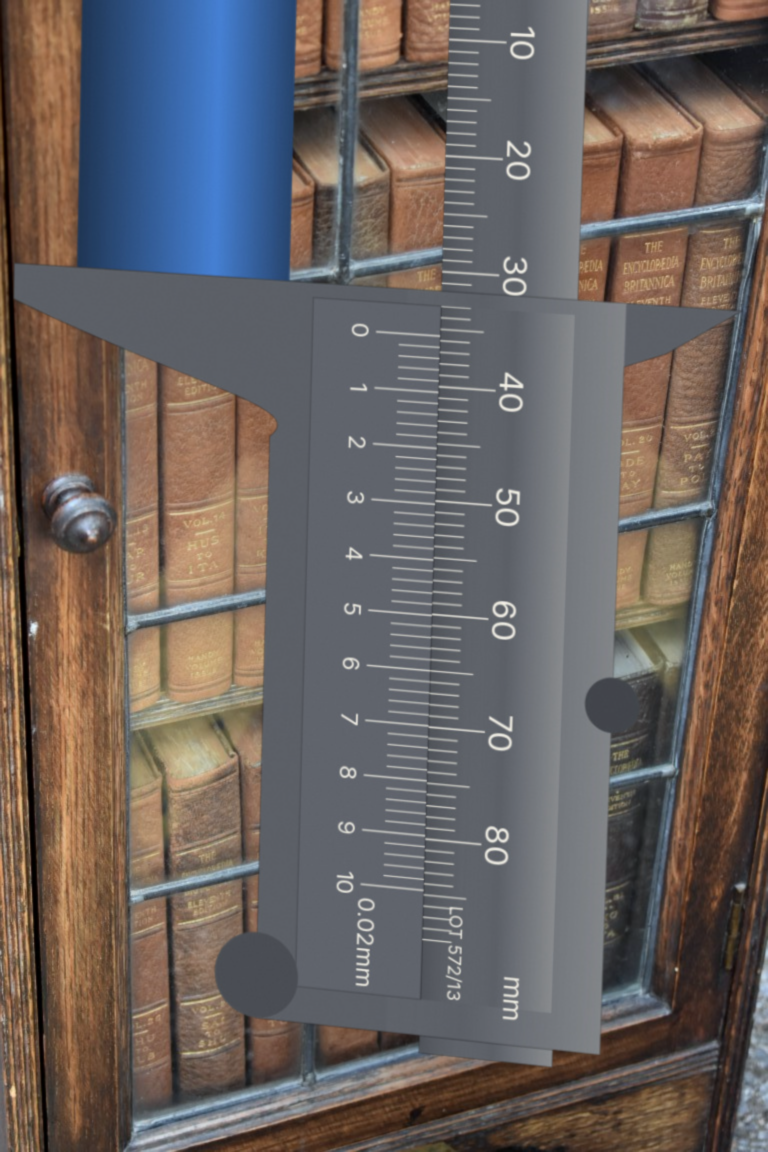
35.6 mm
